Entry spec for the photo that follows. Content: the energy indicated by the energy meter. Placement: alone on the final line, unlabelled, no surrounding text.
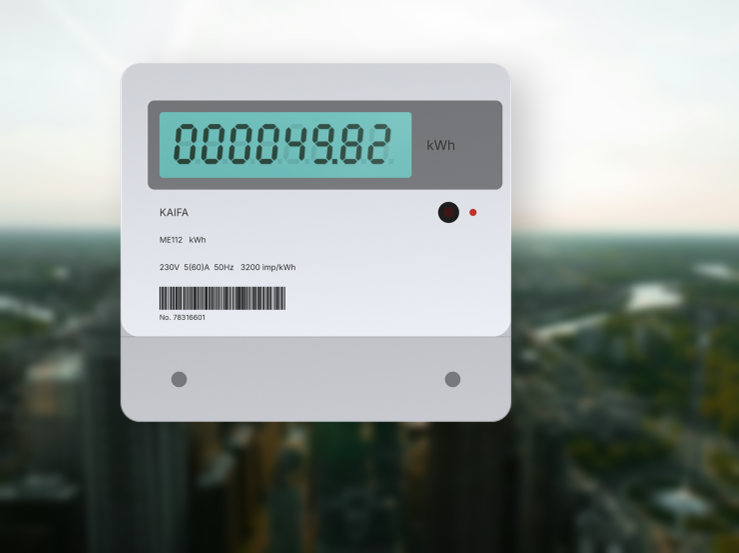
49.82 kWh
